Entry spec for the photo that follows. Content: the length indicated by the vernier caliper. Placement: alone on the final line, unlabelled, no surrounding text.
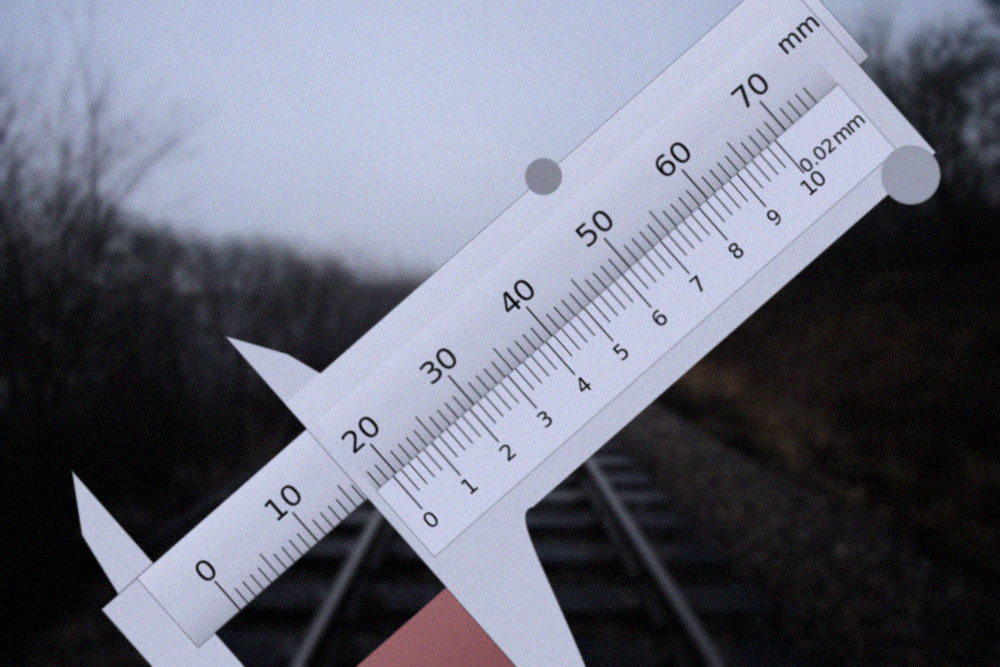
19.6 mm
